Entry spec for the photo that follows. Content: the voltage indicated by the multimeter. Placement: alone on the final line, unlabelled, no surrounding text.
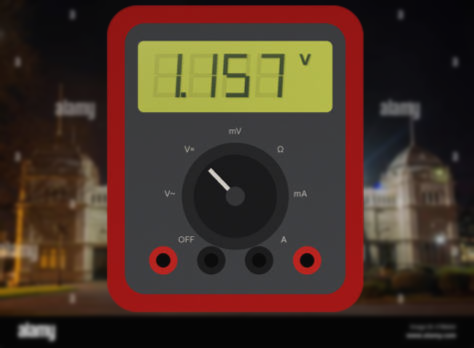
1.157 V
